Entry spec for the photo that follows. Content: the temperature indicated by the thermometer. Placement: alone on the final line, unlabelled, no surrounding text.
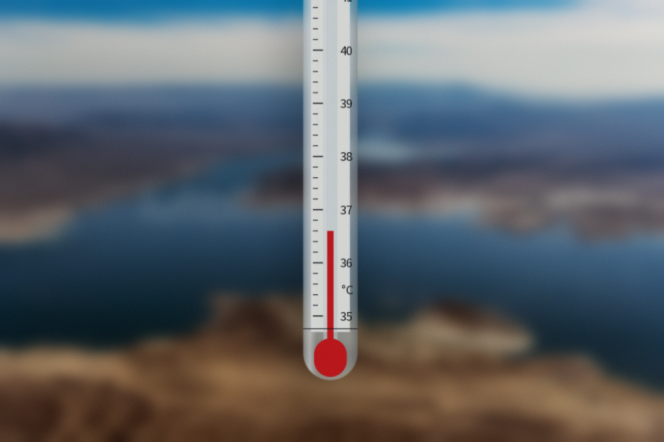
36.6 °C
